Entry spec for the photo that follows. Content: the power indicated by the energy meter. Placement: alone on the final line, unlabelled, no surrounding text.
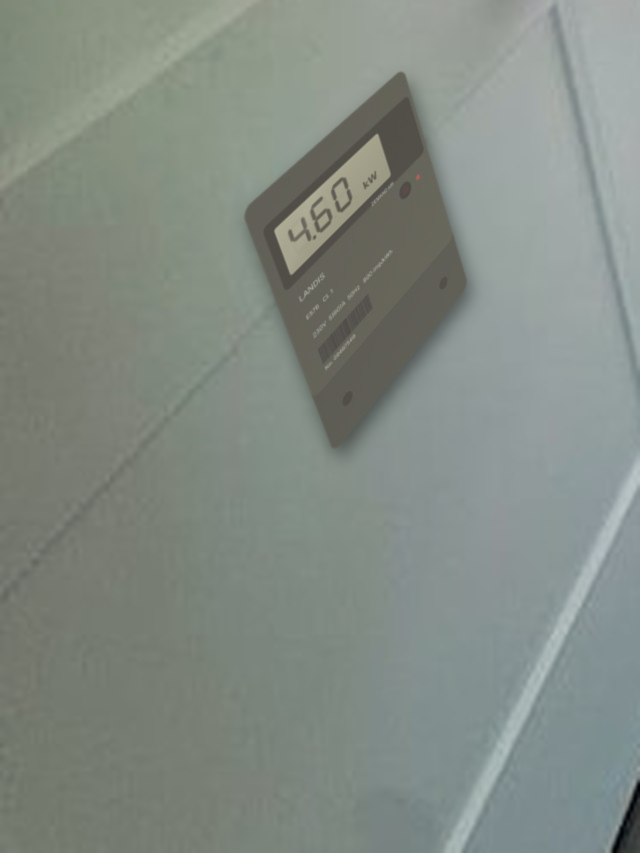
4.60 kW
